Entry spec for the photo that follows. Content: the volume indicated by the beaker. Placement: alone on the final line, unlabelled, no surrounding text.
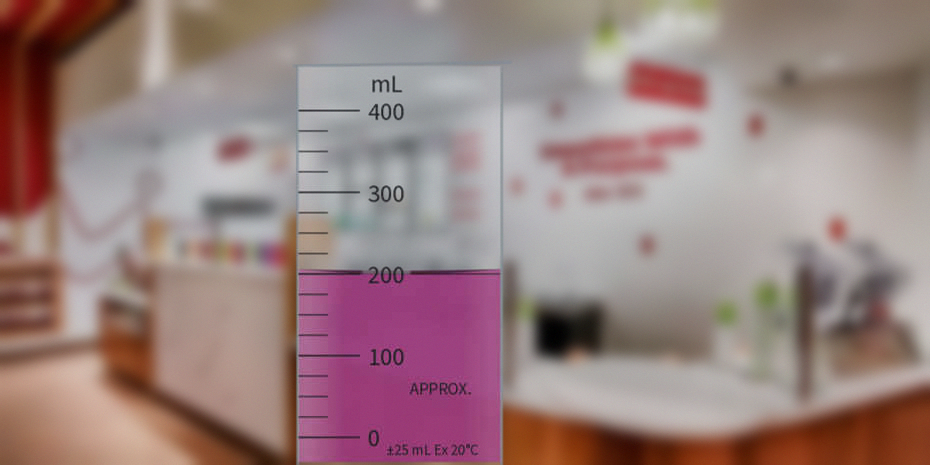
200 mL
